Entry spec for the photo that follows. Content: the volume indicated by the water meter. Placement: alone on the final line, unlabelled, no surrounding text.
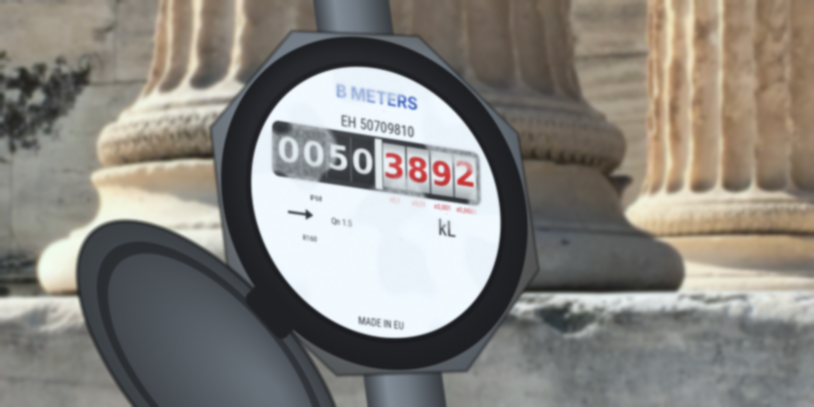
50.3892 kL
